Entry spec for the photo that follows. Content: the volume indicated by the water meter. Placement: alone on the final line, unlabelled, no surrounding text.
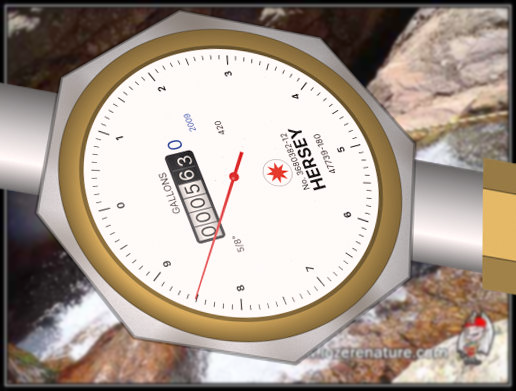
5628.5 gal
